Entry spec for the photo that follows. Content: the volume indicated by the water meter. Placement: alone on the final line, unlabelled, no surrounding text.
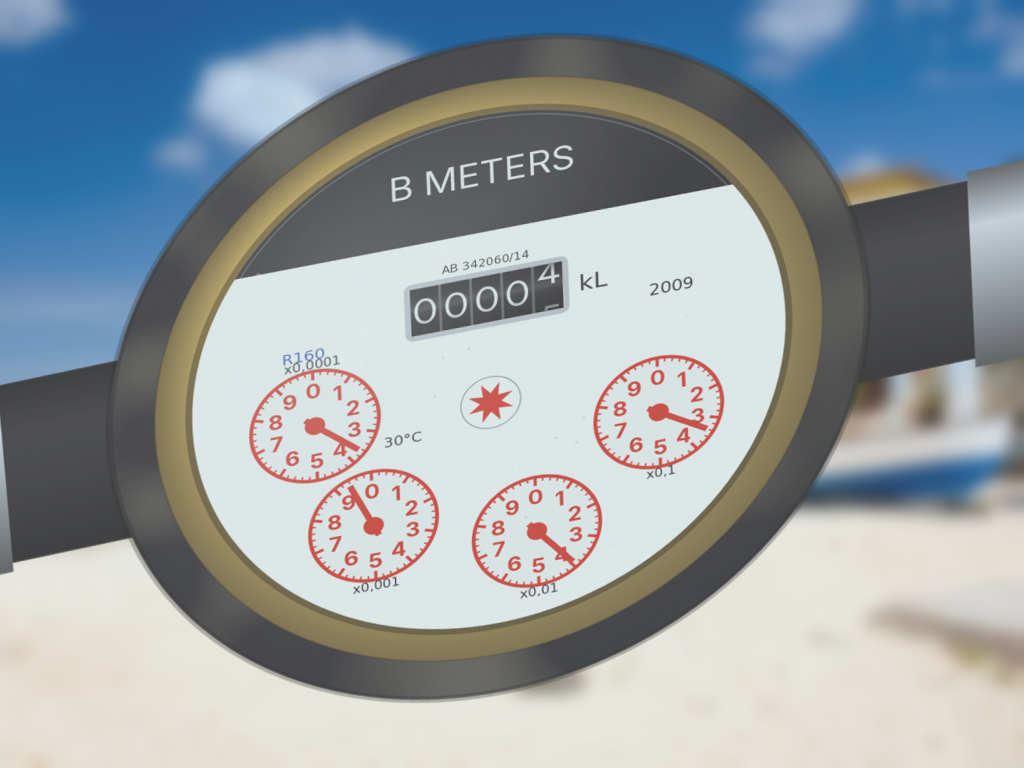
4.3393 kL
